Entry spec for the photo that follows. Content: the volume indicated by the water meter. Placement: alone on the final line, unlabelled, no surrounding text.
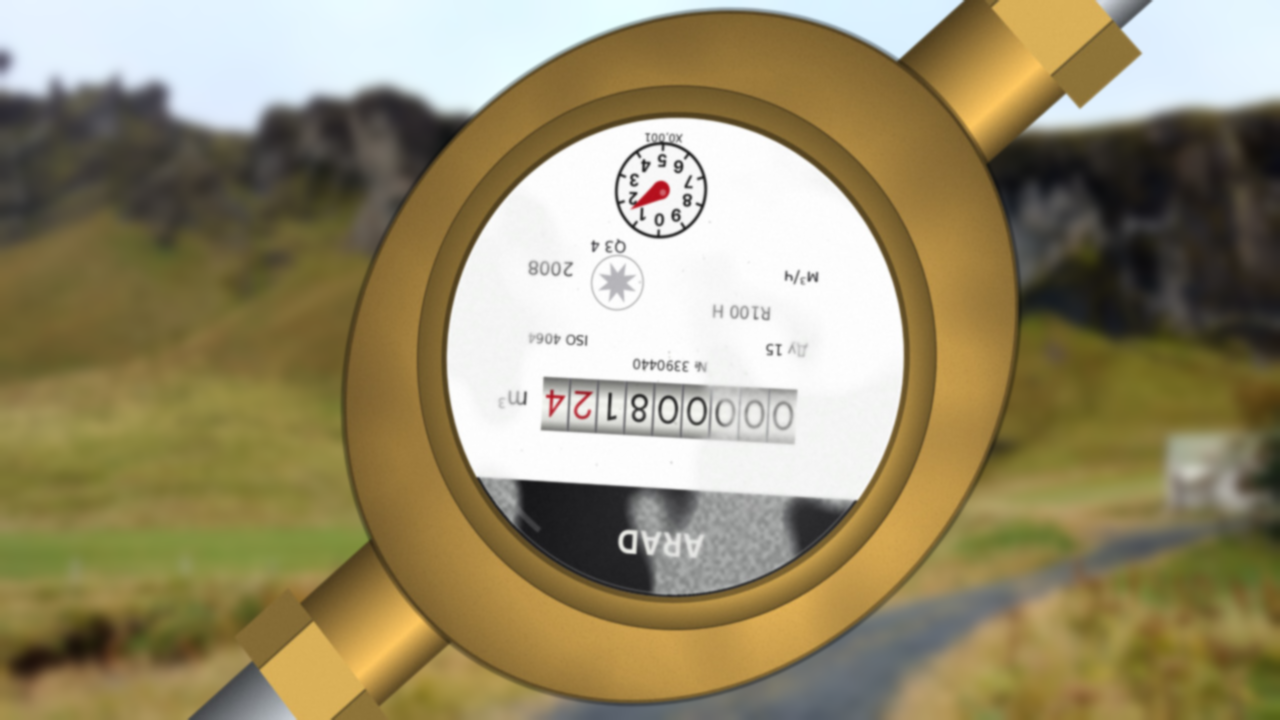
81.241 m³
